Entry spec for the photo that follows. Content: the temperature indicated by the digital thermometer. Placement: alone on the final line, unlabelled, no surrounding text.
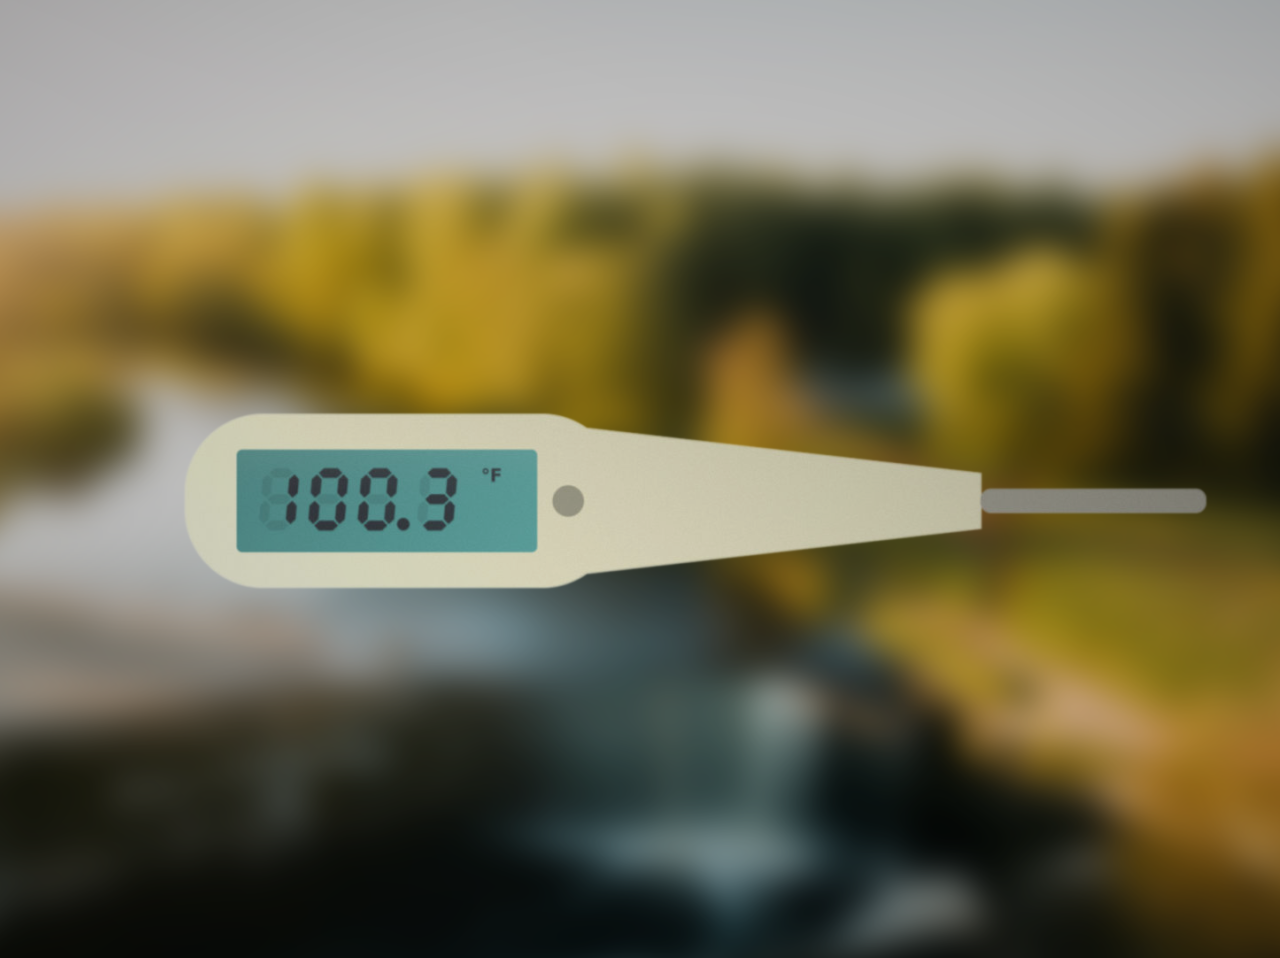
100.3 °F
